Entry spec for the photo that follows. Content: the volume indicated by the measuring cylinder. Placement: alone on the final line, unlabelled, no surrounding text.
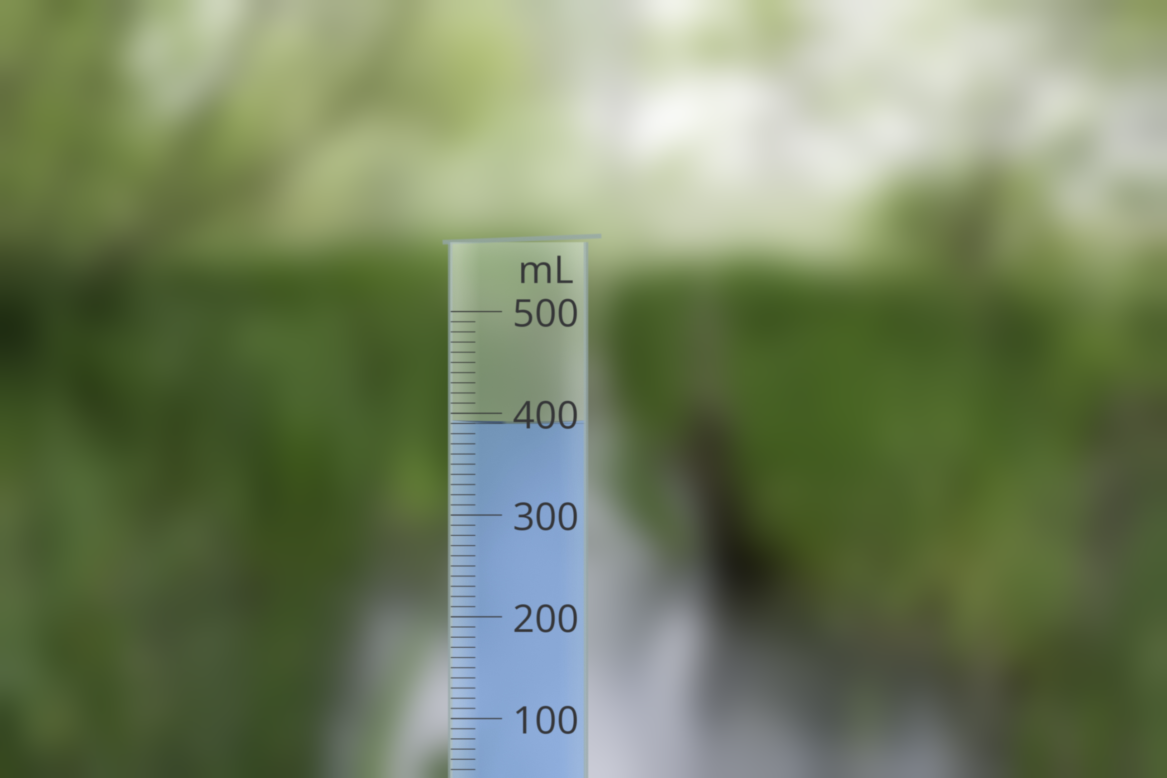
390 mL
